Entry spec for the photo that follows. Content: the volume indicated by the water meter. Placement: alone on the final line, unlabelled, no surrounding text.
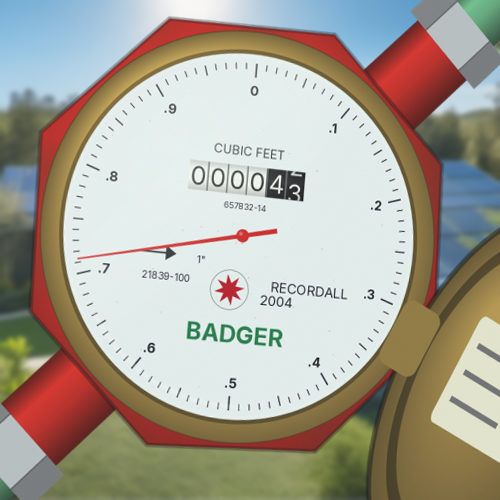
42.71 ft³
